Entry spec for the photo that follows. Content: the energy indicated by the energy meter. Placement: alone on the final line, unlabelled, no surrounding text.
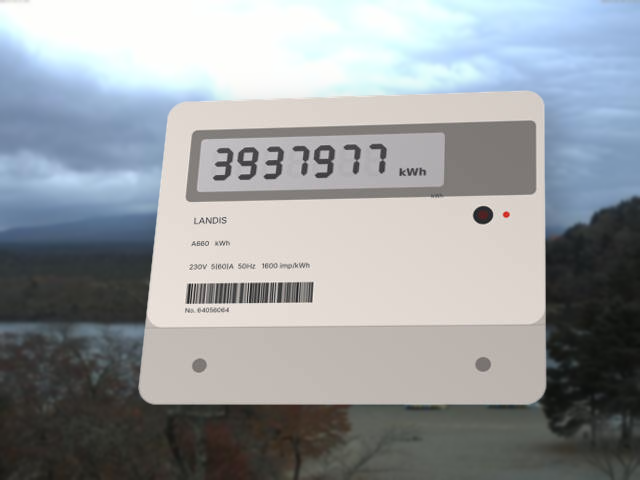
3937977 kWh
